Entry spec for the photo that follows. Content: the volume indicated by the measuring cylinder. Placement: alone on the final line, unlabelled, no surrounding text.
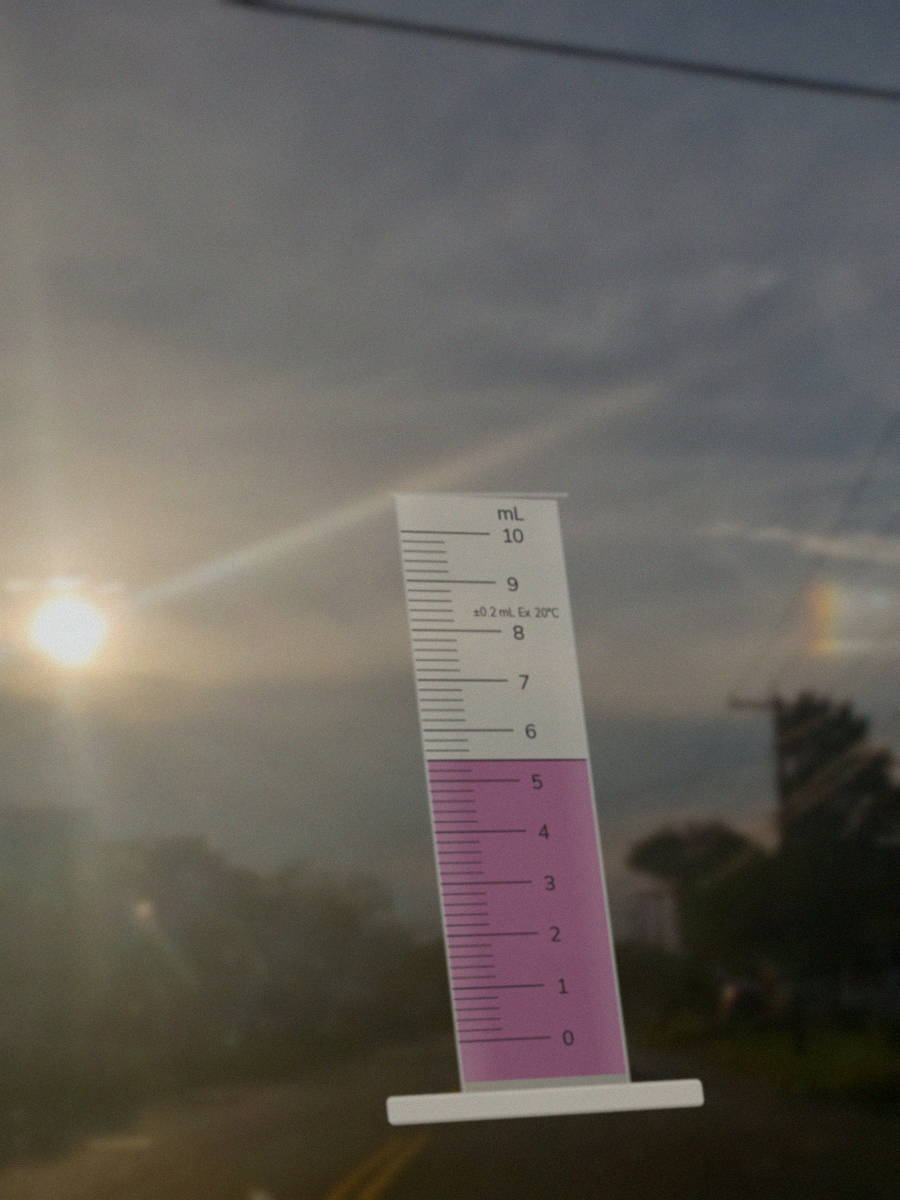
5.4 mL
